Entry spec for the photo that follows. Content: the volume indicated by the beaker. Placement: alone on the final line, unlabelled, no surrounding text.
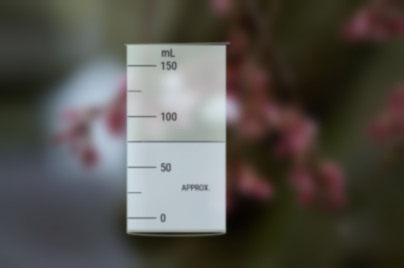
75 mL
